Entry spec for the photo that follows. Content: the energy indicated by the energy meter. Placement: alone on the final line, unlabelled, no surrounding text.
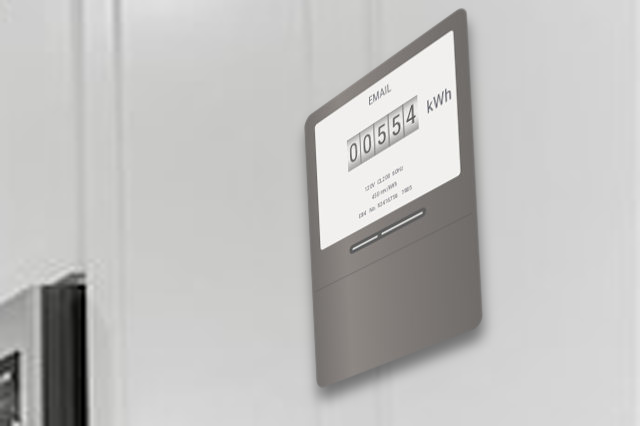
554 kWh
